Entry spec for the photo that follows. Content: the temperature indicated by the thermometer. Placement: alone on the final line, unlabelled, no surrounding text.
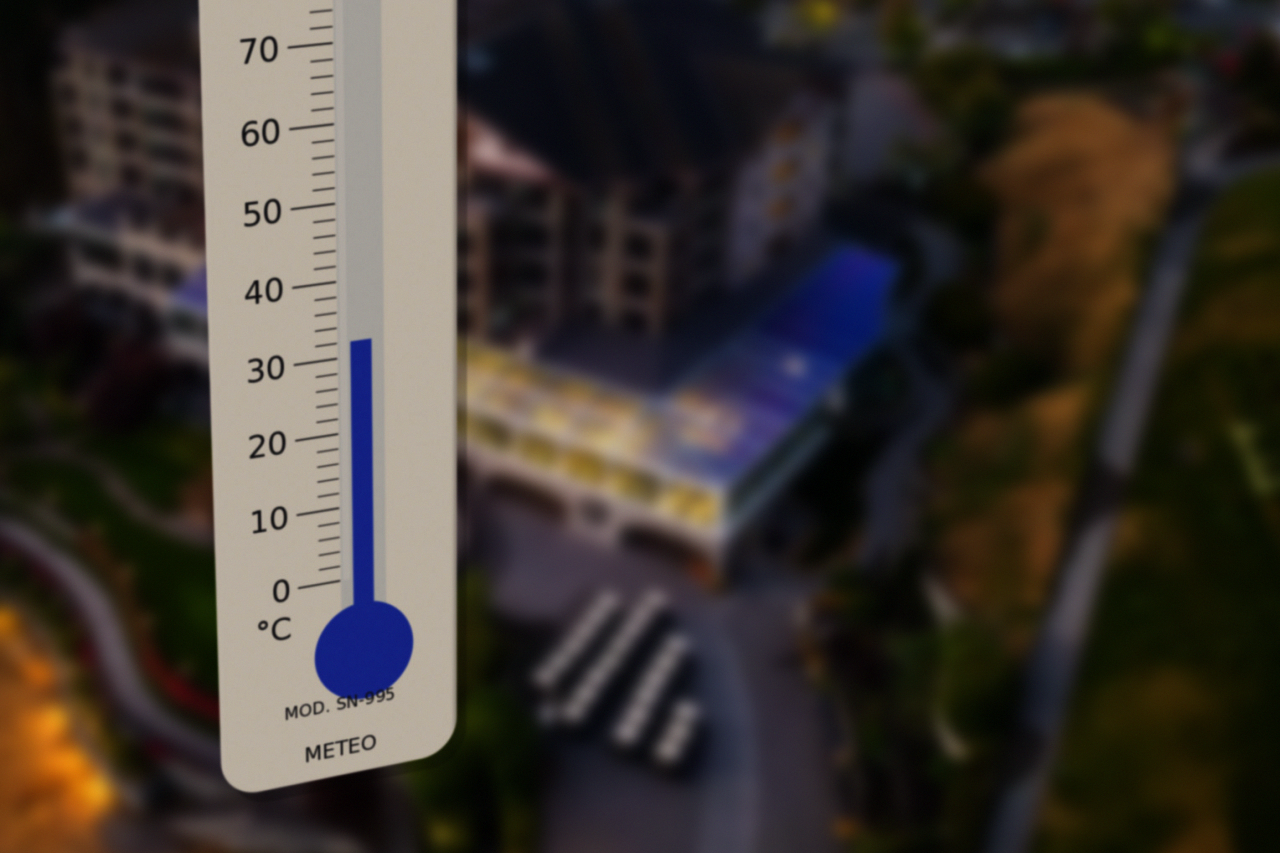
32 °C
